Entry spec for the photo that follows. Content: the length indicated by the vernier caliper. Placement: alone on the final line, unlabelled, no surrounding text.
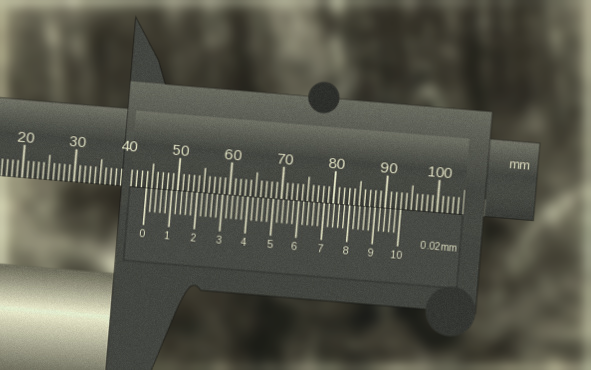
44.0 mm
